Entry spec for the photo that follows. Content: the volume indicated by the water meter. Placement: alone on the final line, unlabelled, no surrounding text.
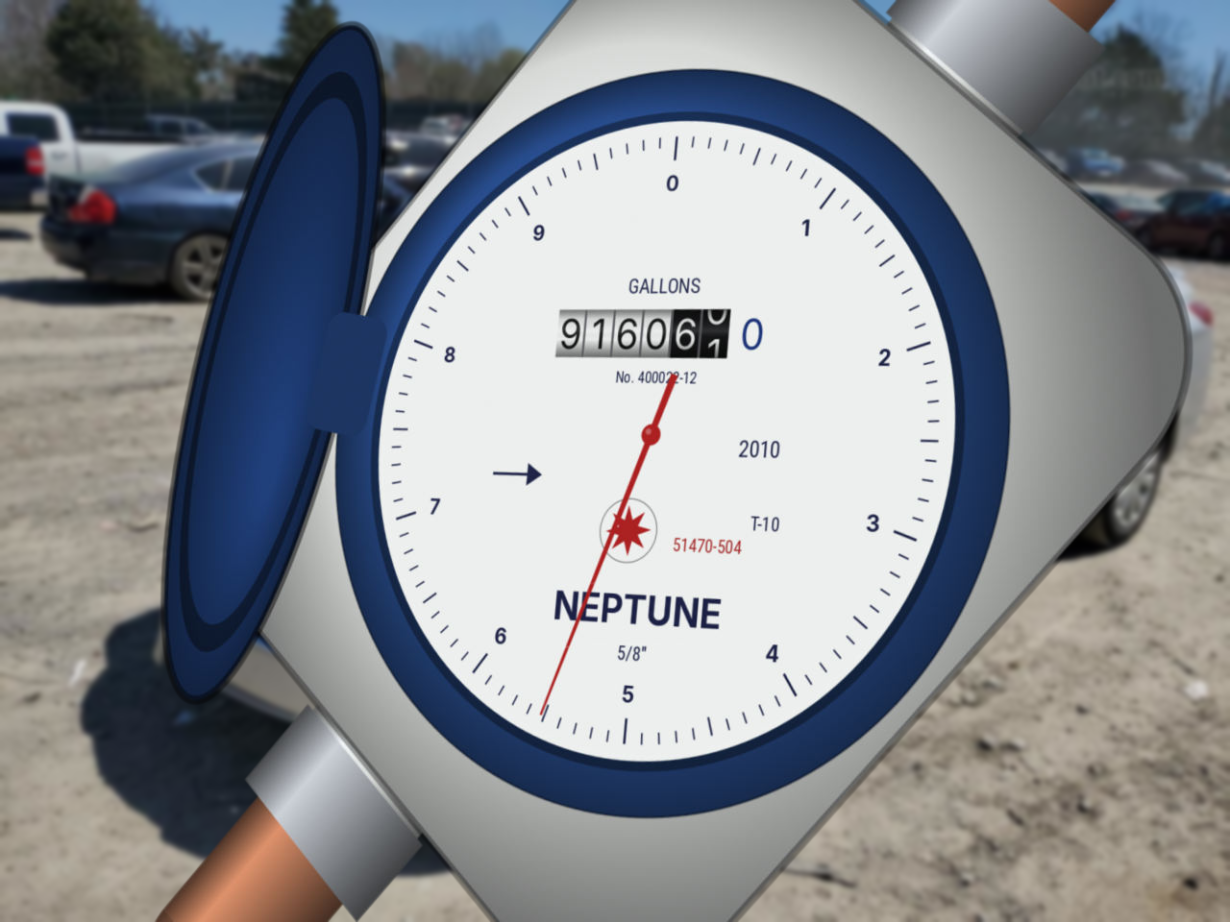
9160605.5 gal
